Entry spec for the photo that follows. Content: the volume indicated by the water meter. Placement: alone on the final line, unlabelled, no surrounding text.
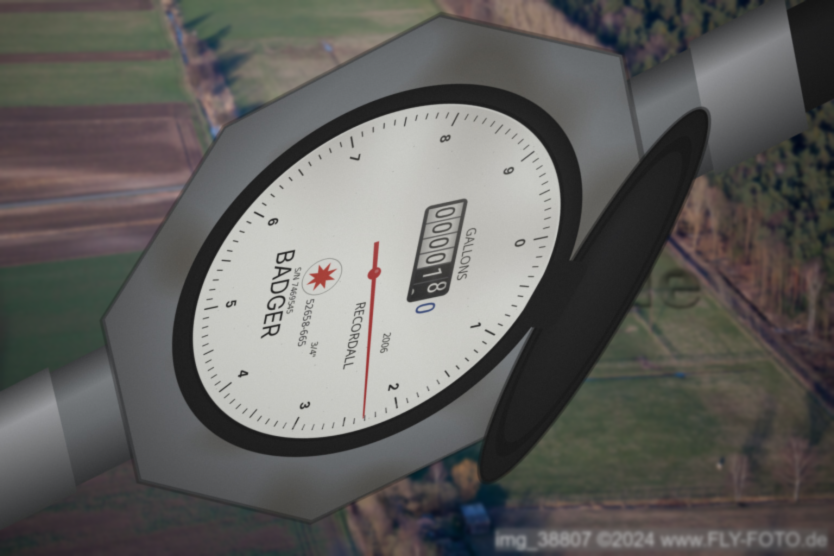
182.3 gal
